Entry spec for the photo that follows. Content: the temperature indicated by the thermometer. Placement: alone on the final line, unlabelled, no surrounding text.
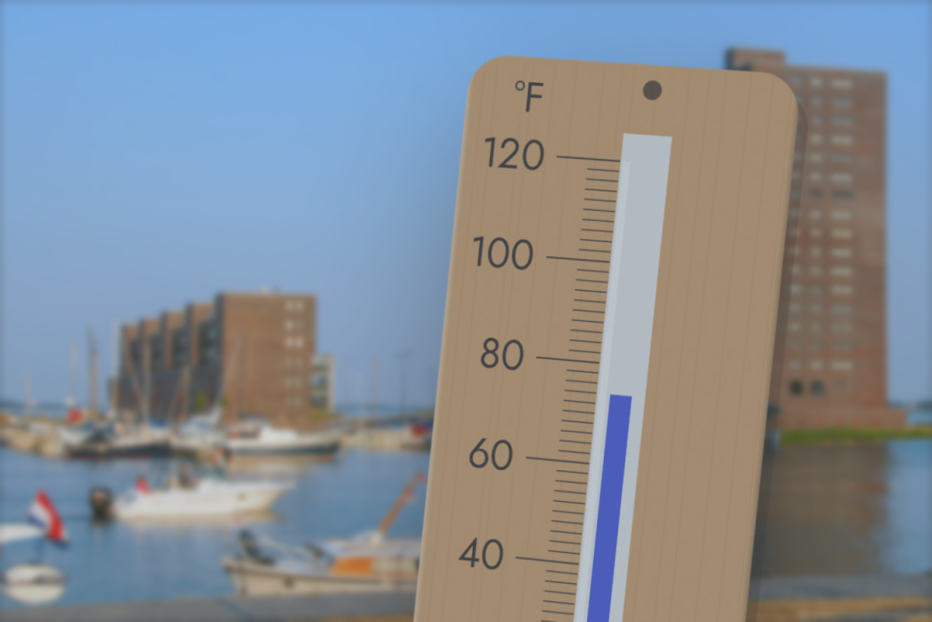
74 °F
